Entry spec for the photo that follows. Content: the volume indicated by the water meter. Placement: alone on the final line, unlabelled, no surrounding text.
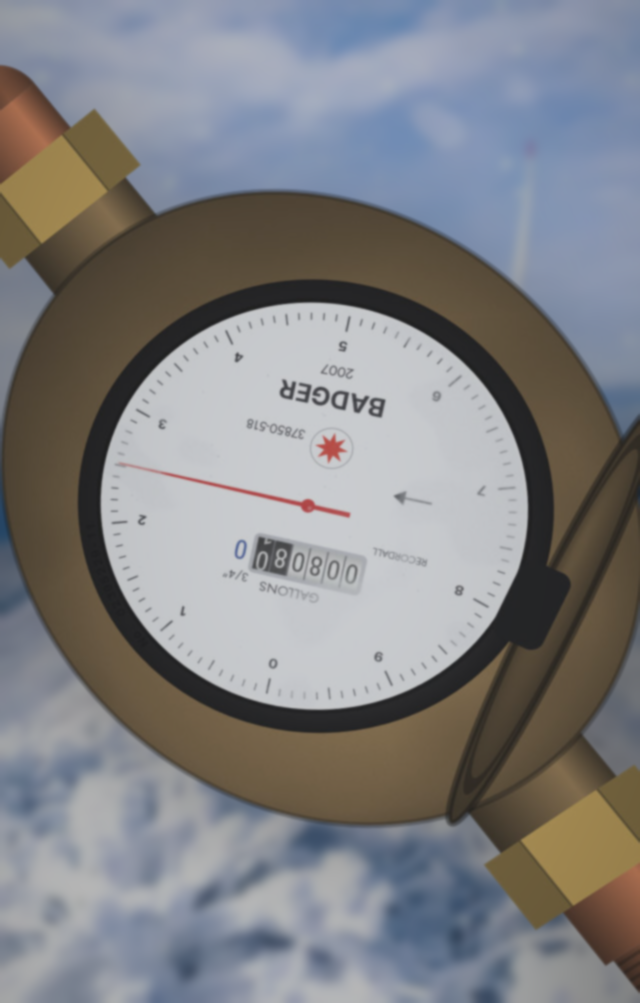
80802.5 gal
